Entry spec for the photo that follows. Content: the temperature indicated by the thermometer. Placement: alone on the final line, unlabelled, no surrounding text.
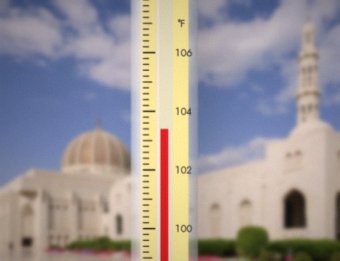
103.4 °F
